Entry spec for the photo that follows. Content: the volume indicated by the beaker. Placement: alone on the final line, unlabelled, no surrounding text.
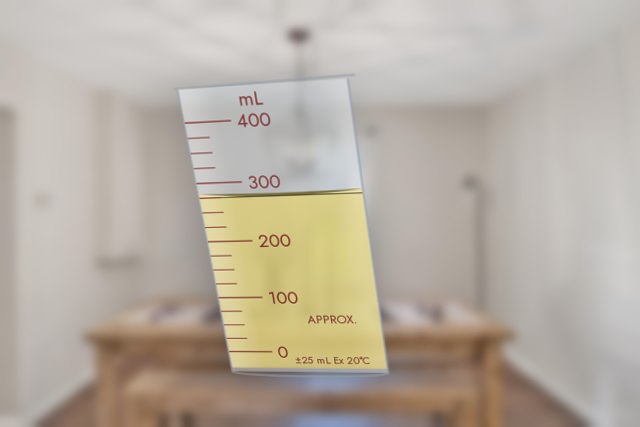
275 mL
